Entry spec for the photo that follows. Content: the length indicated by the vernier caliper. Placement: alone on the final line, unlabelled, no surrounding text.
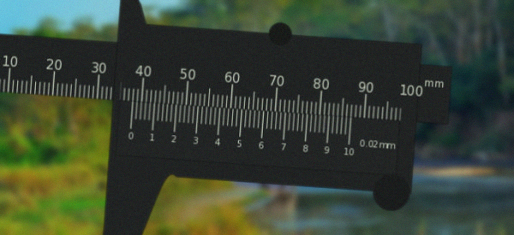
38.0 mm
